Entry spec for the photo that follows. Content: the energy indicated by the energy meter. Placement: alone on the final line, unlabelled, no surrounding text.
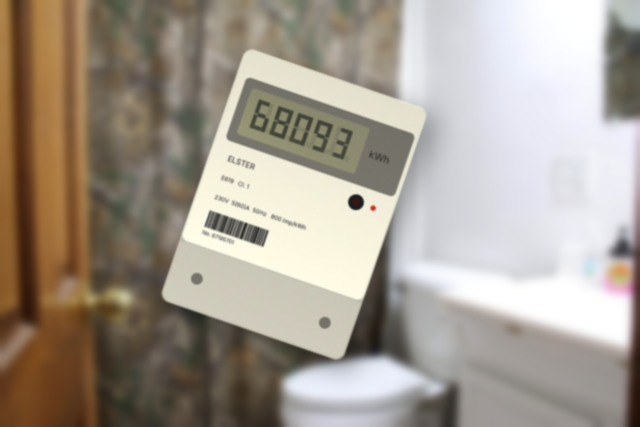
68093 kWh
